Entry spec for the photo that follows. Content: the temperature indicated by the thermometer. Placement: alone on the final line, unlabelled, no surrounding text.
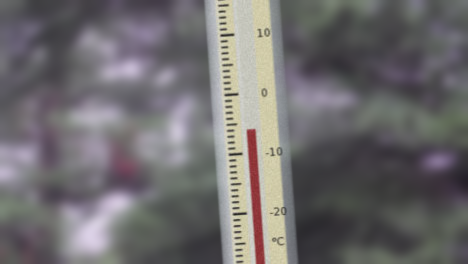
-6 °C
